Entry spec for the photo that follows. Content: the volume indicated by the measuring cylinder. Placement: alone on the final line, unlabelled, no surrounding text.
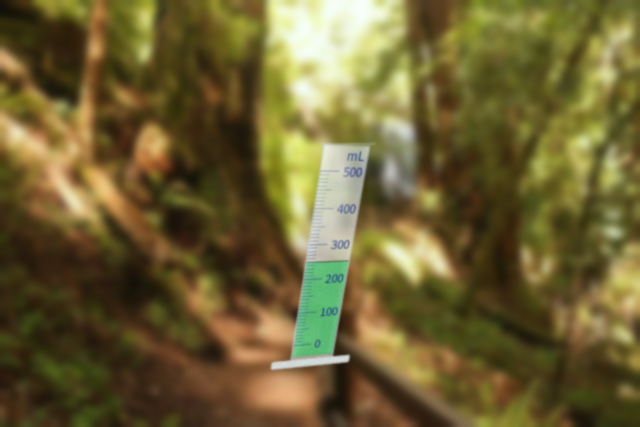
250 mL
